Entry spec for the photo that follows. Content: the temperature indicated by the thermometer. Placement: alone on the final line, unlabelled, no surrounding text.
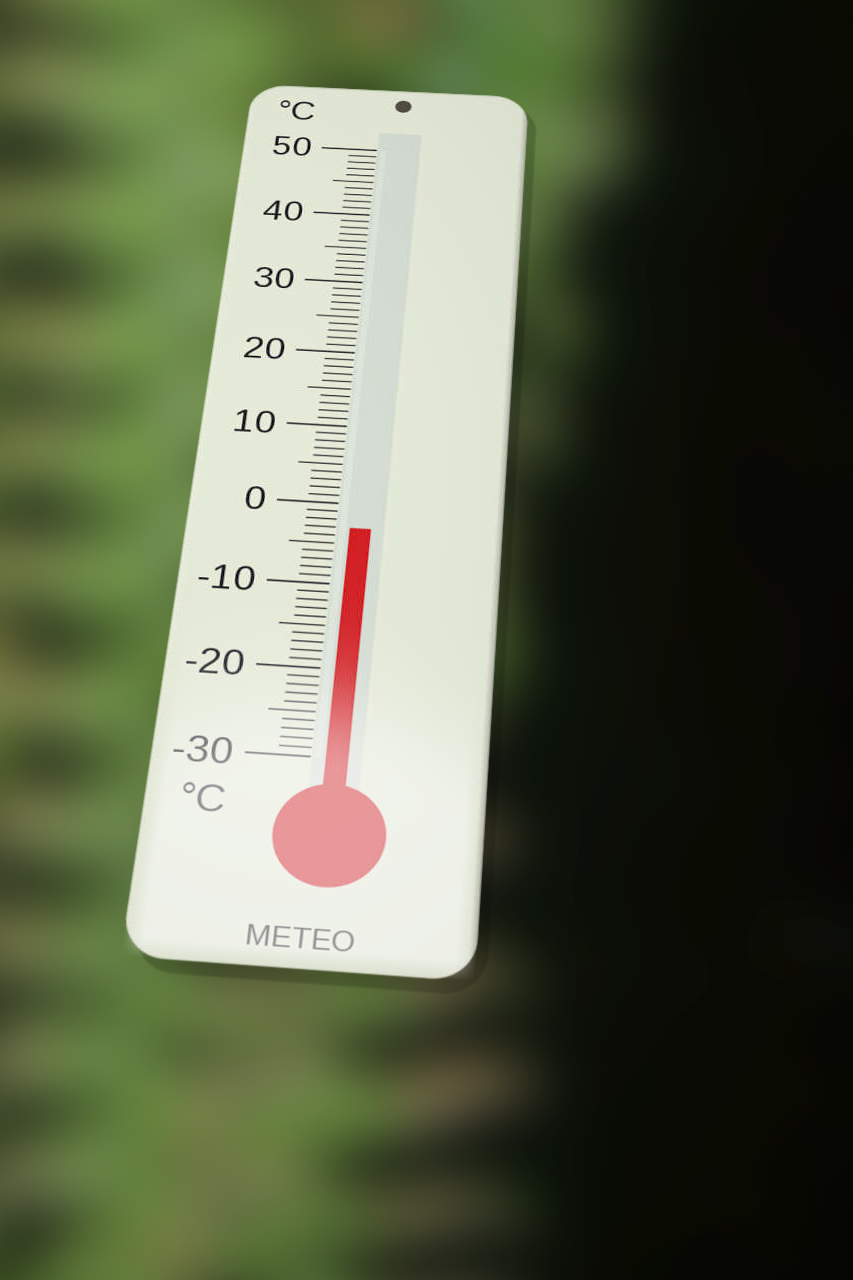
-3 °C
